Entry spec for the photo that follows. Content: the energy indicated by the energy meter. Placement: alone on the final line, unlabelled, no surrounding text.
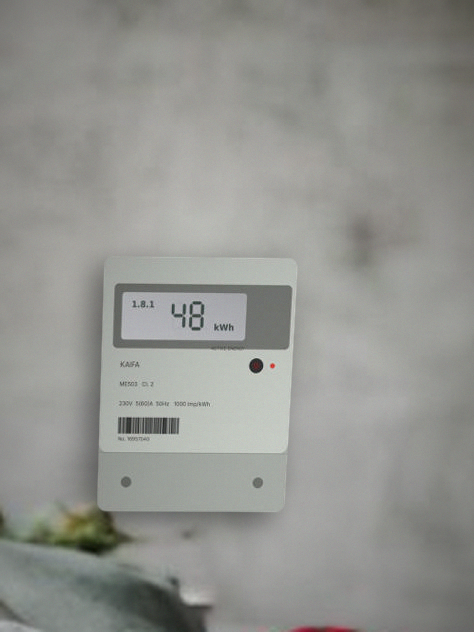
48 kWh
